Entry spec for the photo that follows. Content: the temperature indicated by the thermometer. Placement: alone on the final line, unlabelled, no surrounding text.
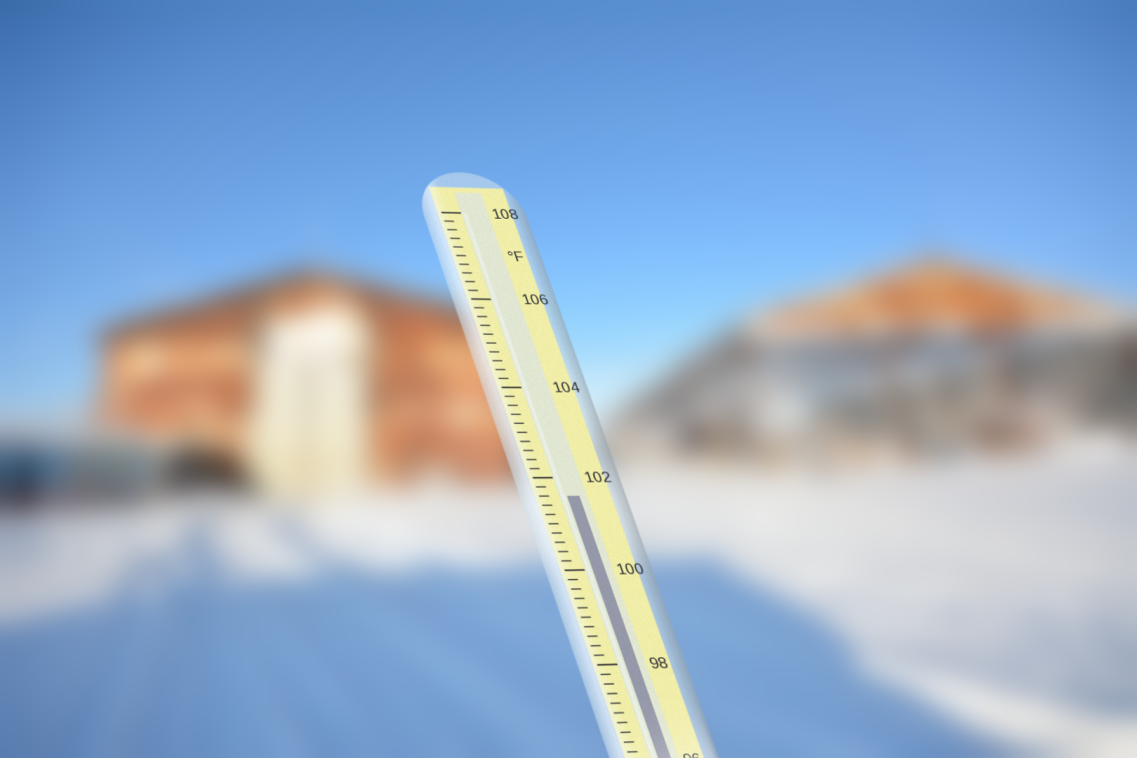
101.6 °F
